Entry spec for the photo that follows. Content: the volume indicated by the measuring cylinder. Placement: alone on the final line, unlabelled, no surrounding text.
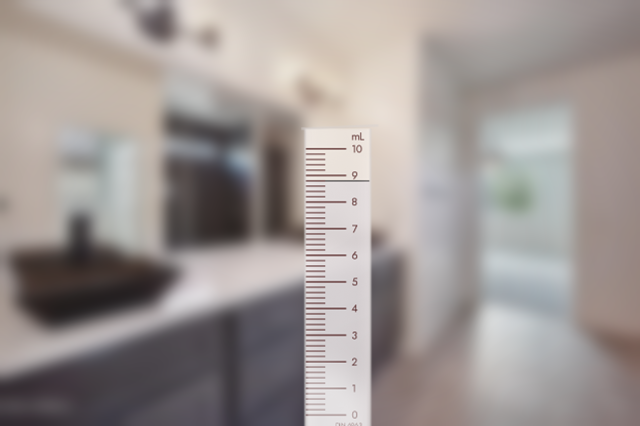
8.8 mL
